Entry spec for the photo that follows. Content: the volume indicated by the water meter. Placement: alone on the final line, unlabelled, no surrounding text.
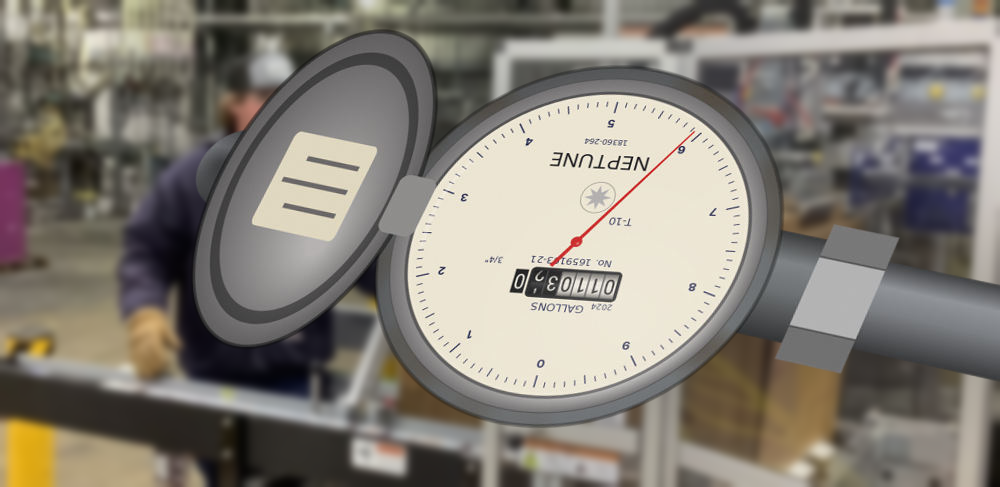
110315.9 gal
